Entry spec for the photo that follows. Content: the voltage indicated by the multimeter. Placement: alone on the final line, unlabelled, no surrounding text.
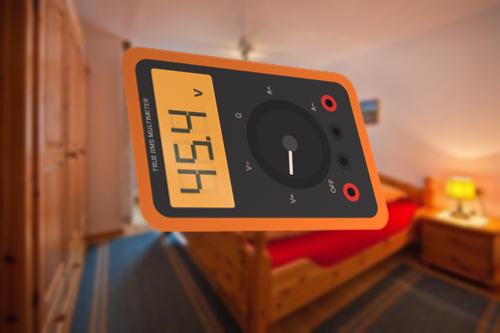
45.4 V
